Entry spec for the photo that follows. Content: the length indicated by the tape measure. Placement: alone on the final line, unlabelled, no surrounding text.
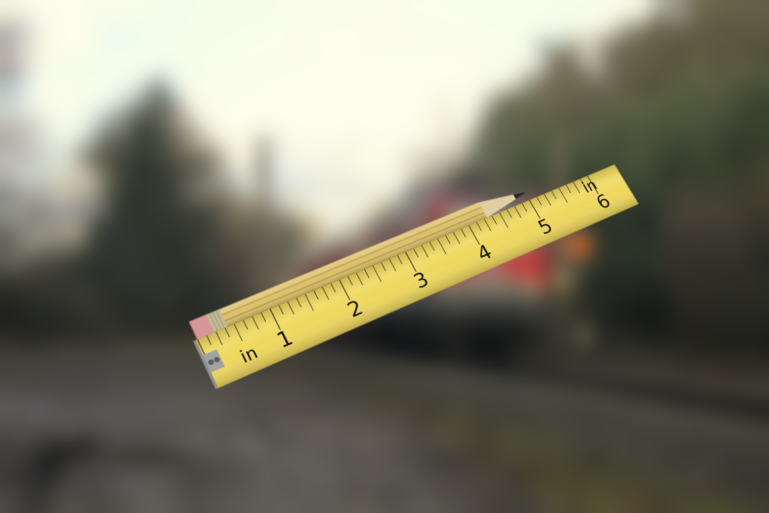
5 in
